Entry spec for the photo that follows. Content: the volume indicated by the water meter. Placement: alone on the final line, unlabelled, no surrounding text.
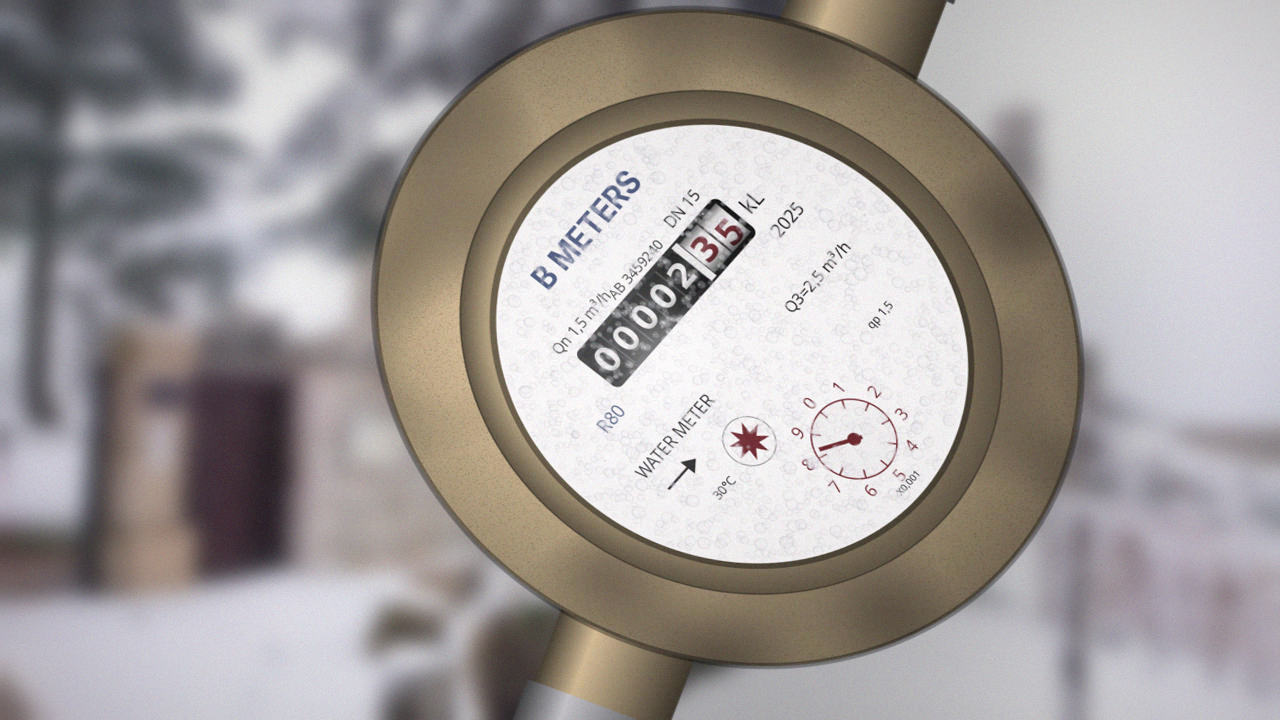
2.348 kL
